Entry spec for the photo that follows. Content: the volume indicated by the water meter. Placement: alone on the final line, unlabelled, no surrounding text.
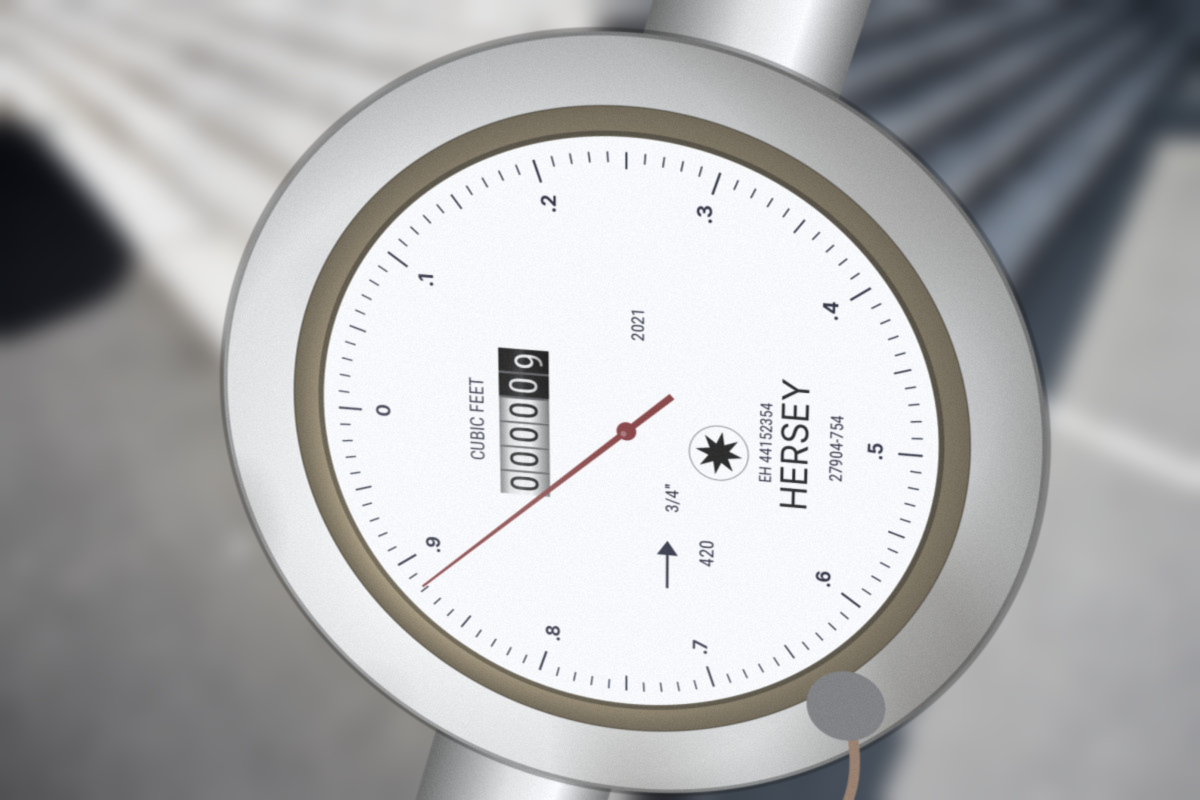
8.88 ft³
